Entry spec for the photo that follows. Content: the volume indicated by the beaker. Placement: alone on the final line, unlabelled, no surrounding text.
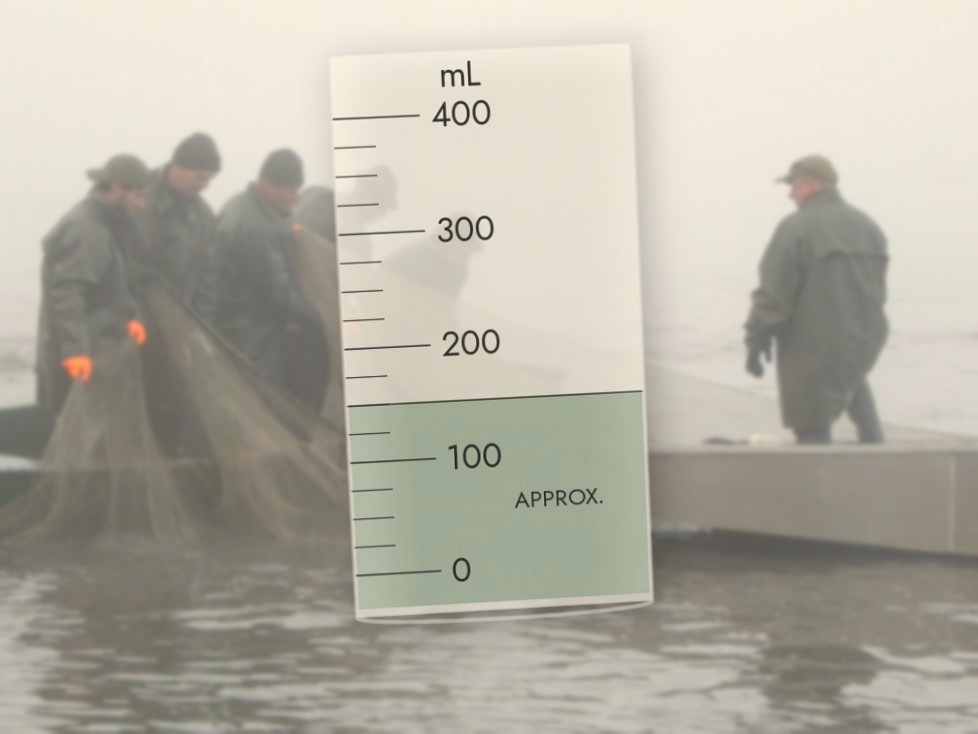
150 mL
